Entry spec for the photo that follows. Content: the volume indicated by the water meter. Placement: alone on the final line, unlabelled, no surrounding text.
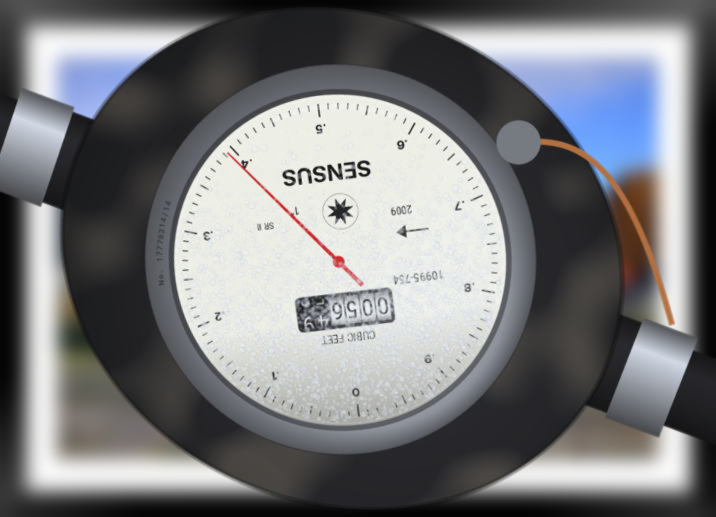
5649.39 ft³
